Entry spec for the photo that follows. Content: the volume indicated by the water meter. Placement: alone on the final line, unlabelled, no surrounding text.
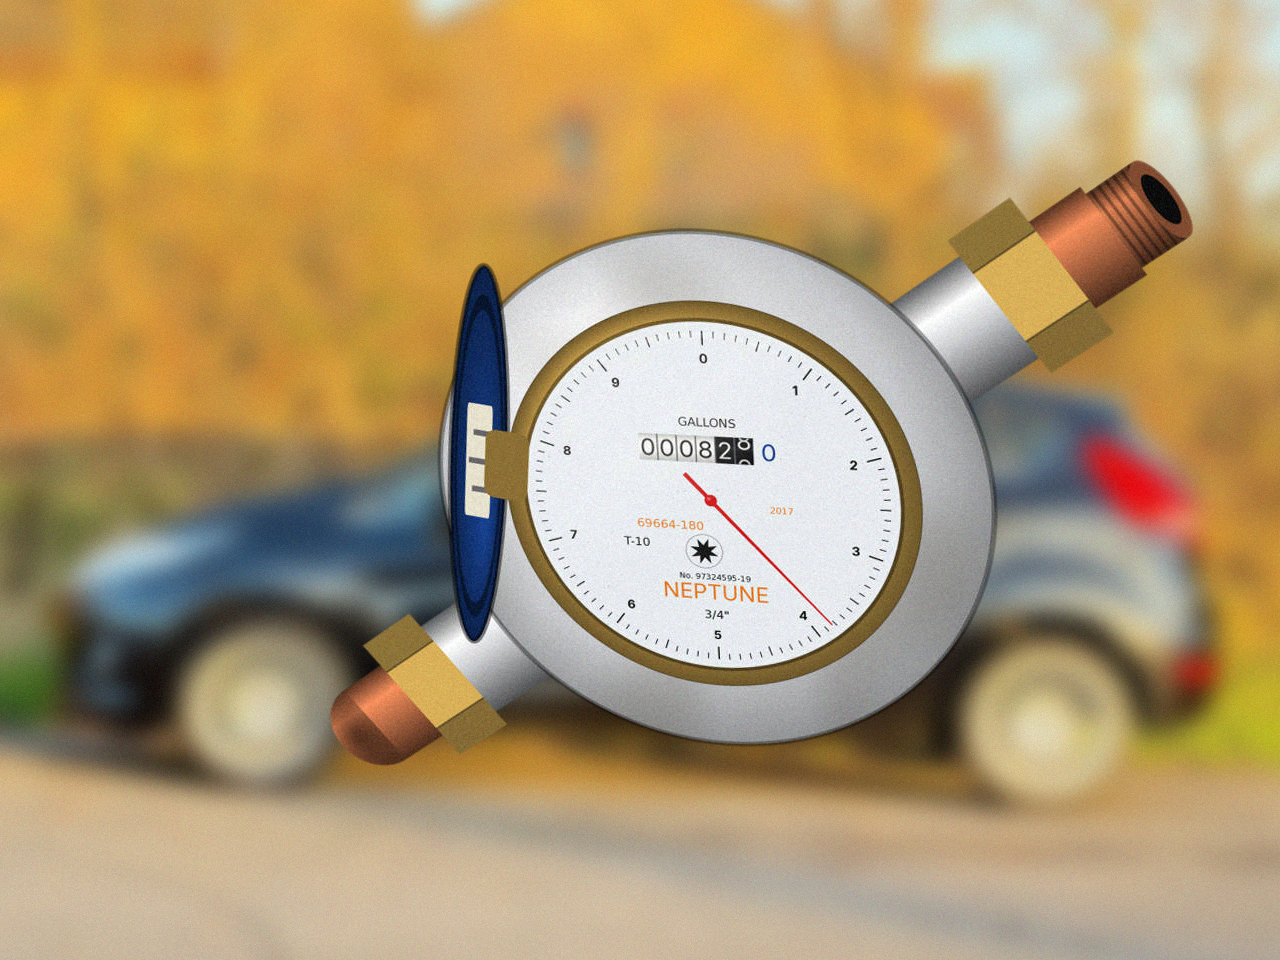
8283.8 gal
